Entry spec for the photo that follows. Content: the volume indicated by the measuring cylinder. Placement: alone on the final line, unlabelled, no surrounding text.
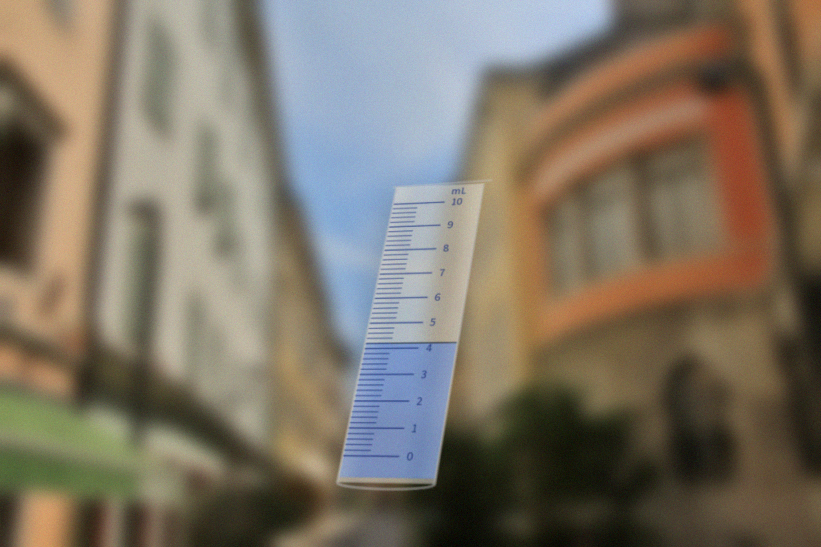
4.2 mL
